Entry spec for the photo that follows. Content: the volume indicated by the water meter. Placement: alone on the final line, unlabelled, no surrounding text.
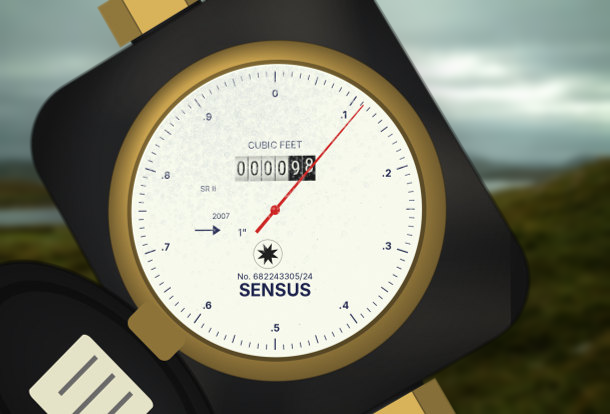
98.11 ft³
